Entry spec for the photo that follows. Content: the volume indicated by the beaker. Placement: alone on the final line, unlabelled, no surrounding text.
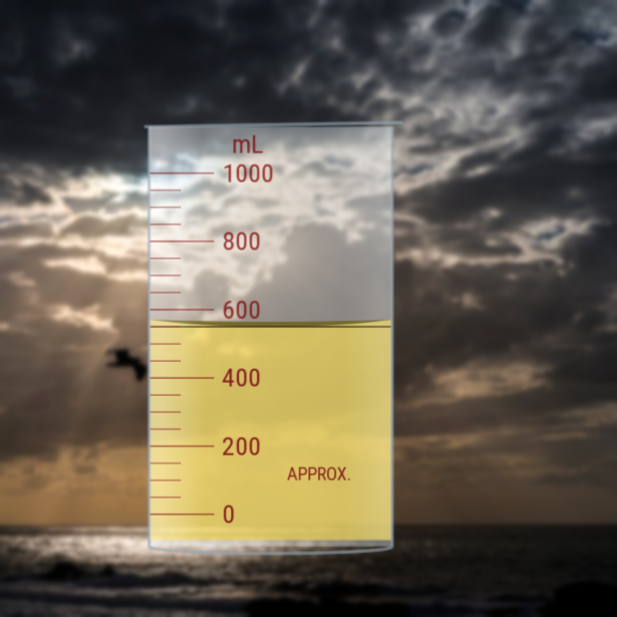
550 mL
